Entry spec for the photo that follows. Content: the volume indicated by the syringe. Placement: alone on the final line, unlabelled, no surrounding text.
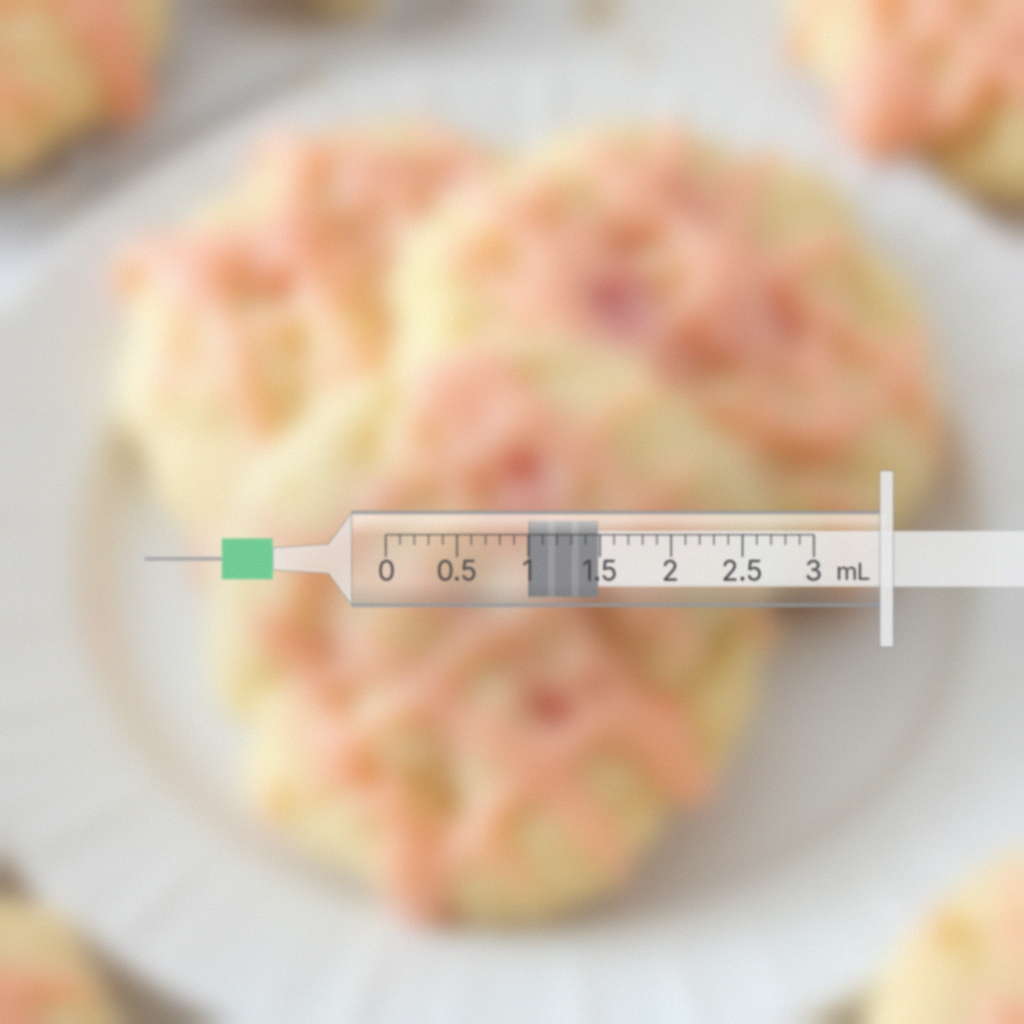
1 mL
